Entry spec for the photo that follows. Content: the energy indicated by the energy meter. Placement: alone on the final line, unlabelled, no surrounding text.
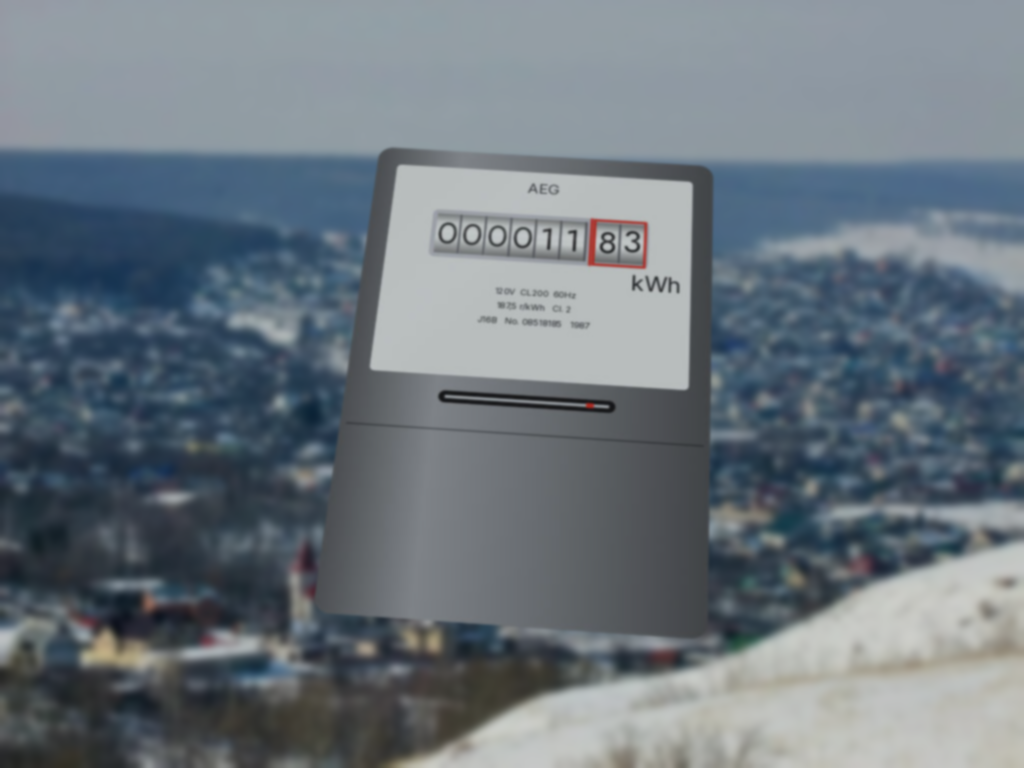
11.83 kWh
